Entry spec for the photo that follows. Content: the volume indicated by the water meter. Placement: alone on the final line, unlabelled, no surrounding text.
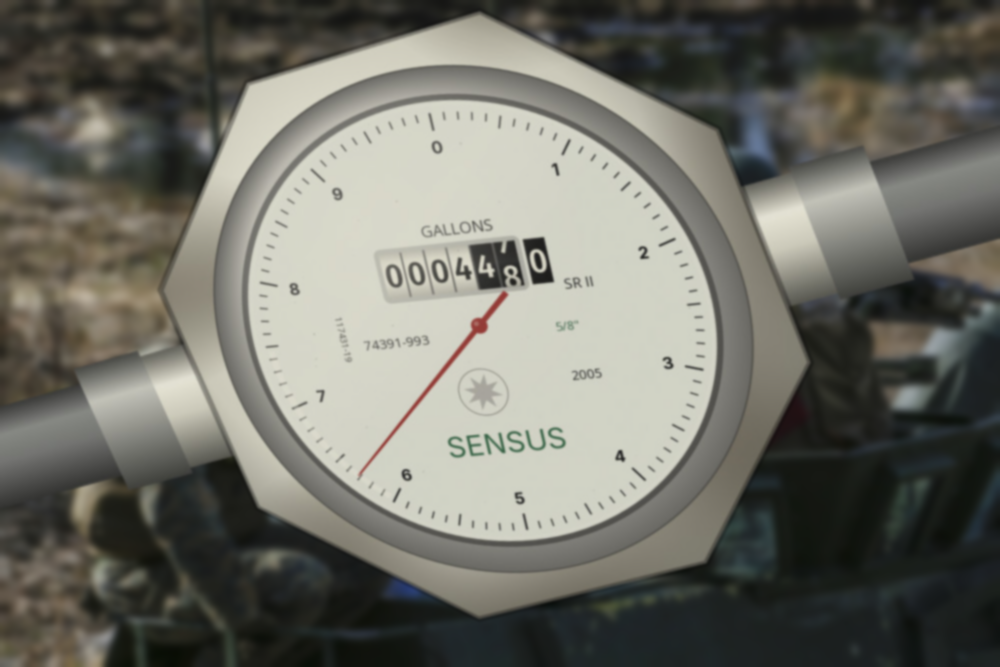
4476.3 gal
